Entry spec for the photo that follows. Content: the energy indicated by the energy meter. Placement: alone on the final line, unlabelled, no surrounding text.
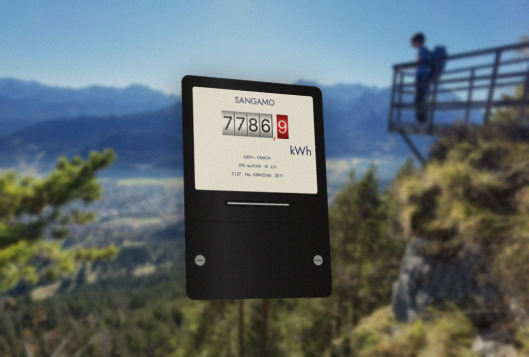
7786.9 kWh
